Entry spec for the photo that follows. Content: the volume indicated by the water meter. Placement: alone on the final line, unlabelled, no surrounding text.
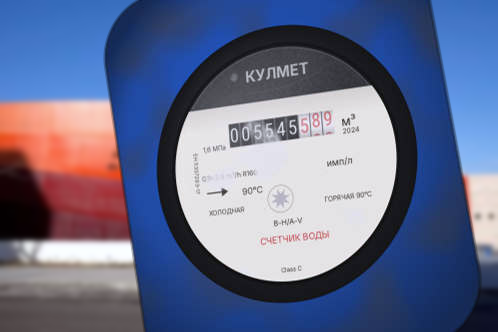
5545.589 m³
